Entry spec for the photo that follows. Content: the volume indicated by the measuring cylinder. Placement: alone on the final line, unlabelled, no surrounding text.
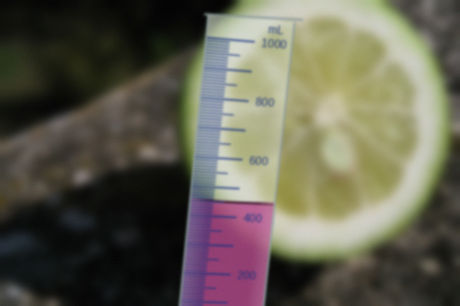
450 mL
